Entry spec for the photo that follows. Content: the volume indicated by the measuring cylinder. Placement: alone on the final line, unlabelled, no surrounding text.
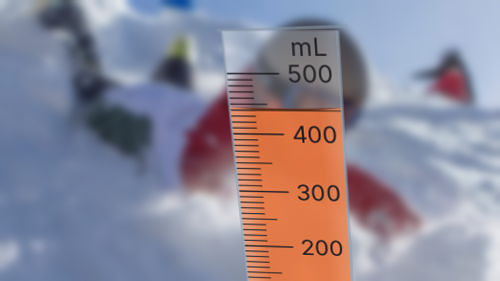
440 mL
